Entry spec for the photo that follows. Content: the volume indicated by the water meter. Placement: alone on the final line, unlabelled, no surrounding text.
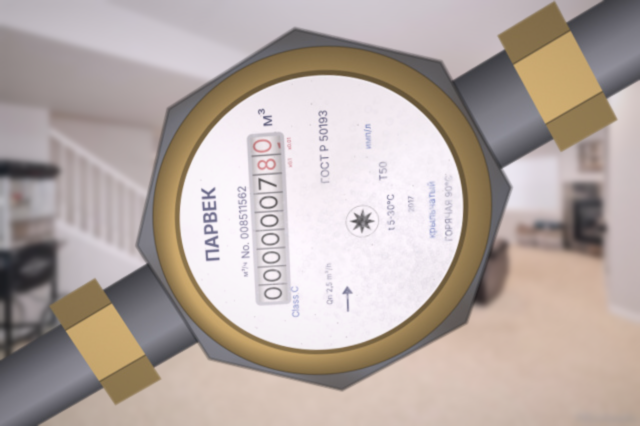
7.80 m³
